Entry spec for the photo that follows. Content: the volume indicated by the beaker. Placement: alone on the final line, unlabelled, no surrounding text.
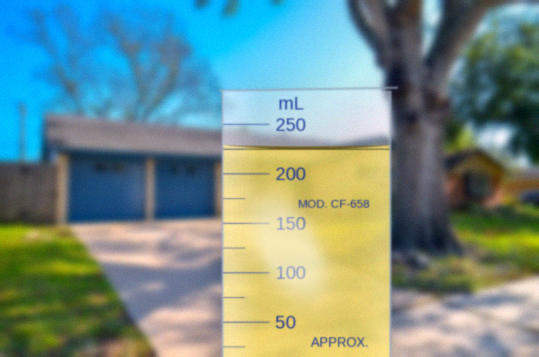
225 mL
